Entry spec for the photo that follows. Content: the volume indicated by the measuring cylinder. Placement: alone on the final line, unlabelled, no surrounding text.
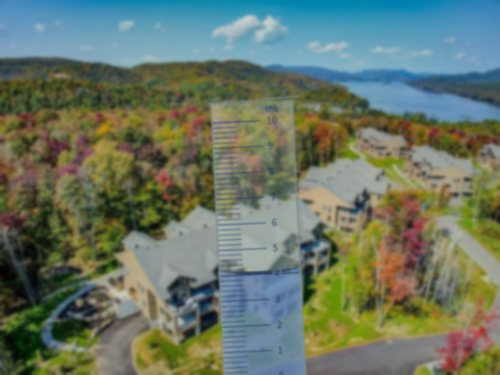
4 mL
